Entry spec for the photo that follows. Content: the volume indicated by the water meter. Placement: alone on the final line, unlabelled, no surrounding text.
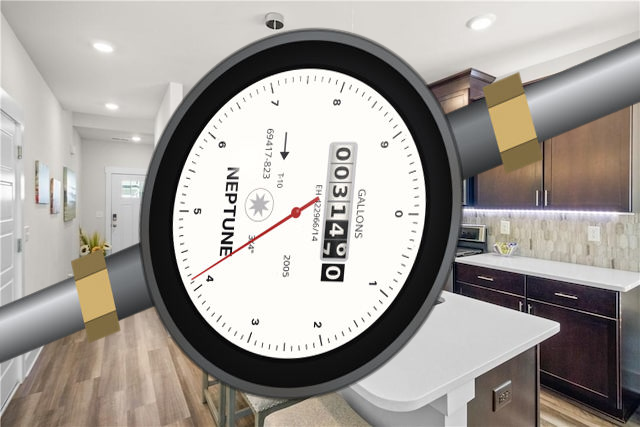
31464.1 gal
